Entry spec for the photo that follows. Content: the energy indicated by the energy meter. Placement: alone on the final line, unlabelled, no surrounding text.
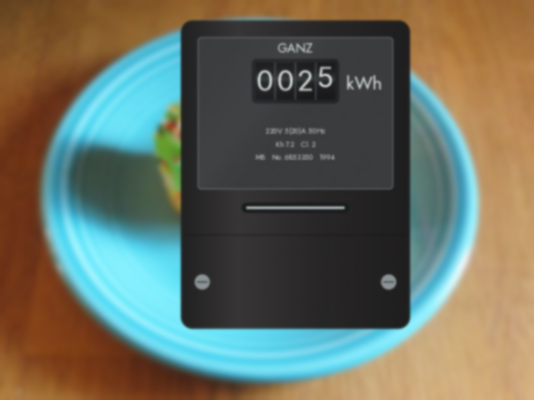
25 kWh
